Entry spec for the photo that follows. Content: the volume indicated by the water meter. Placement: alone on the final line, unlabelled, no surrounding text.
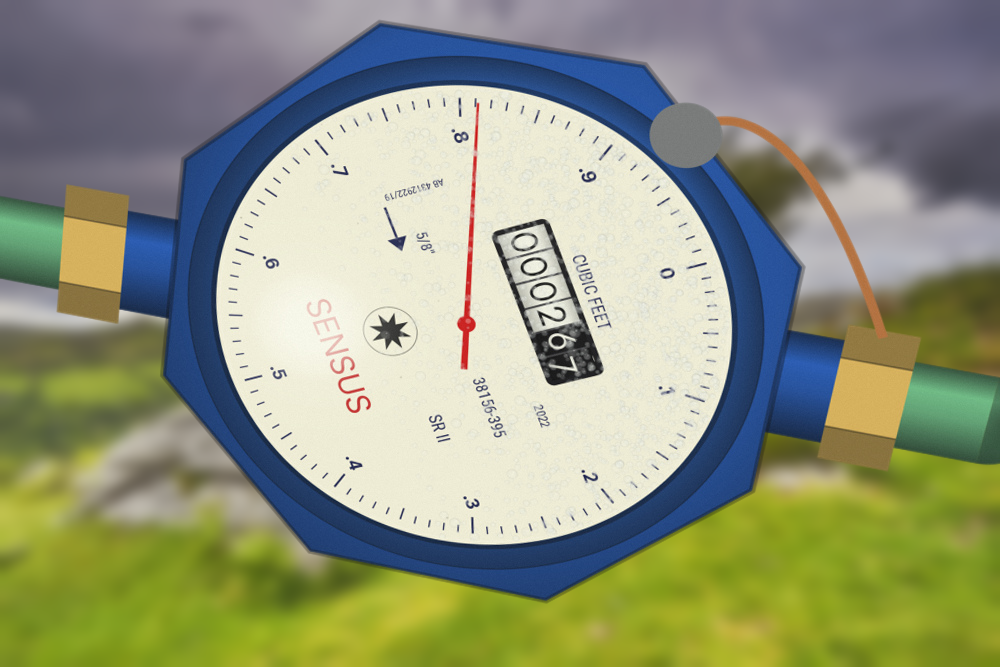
266.81 ft³
